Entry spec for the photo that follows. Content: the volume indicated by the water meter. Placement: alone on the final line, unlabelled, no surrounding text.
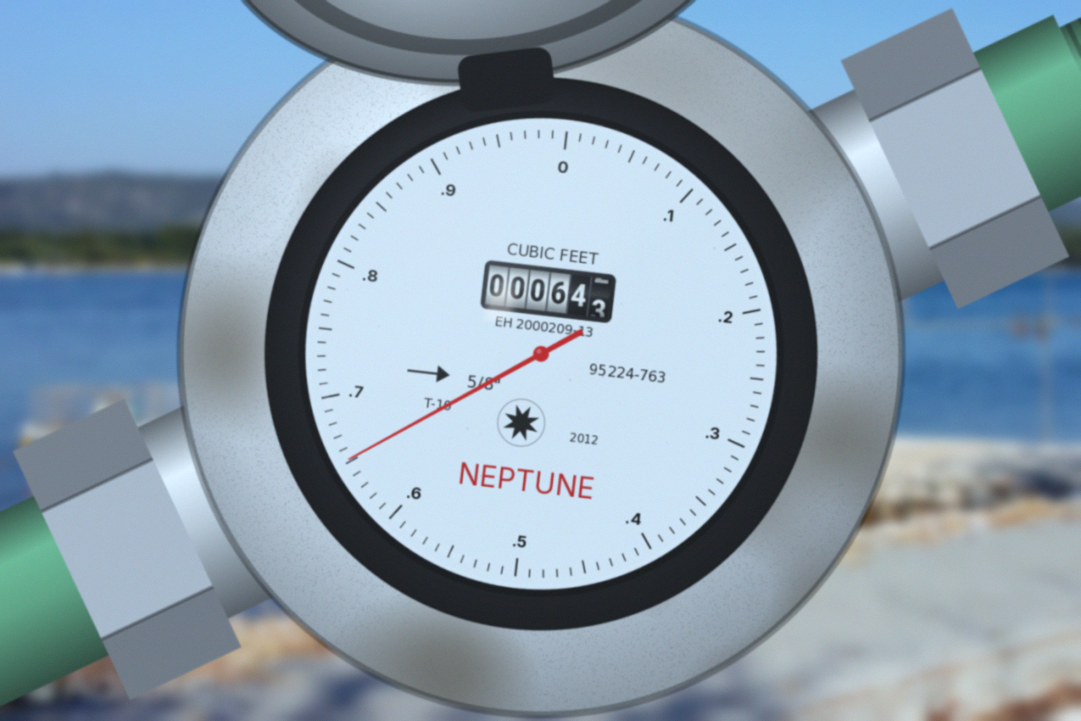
642.65 ft³
